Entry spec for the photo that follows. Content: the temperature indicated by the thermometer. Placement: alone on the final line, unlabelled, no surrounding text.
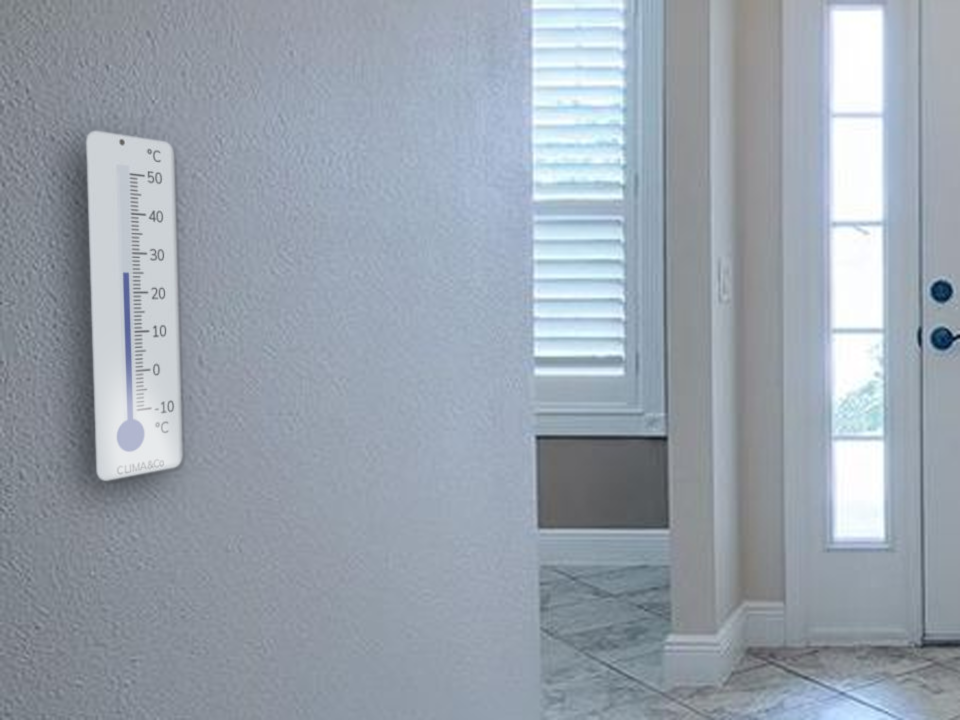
25 °C
